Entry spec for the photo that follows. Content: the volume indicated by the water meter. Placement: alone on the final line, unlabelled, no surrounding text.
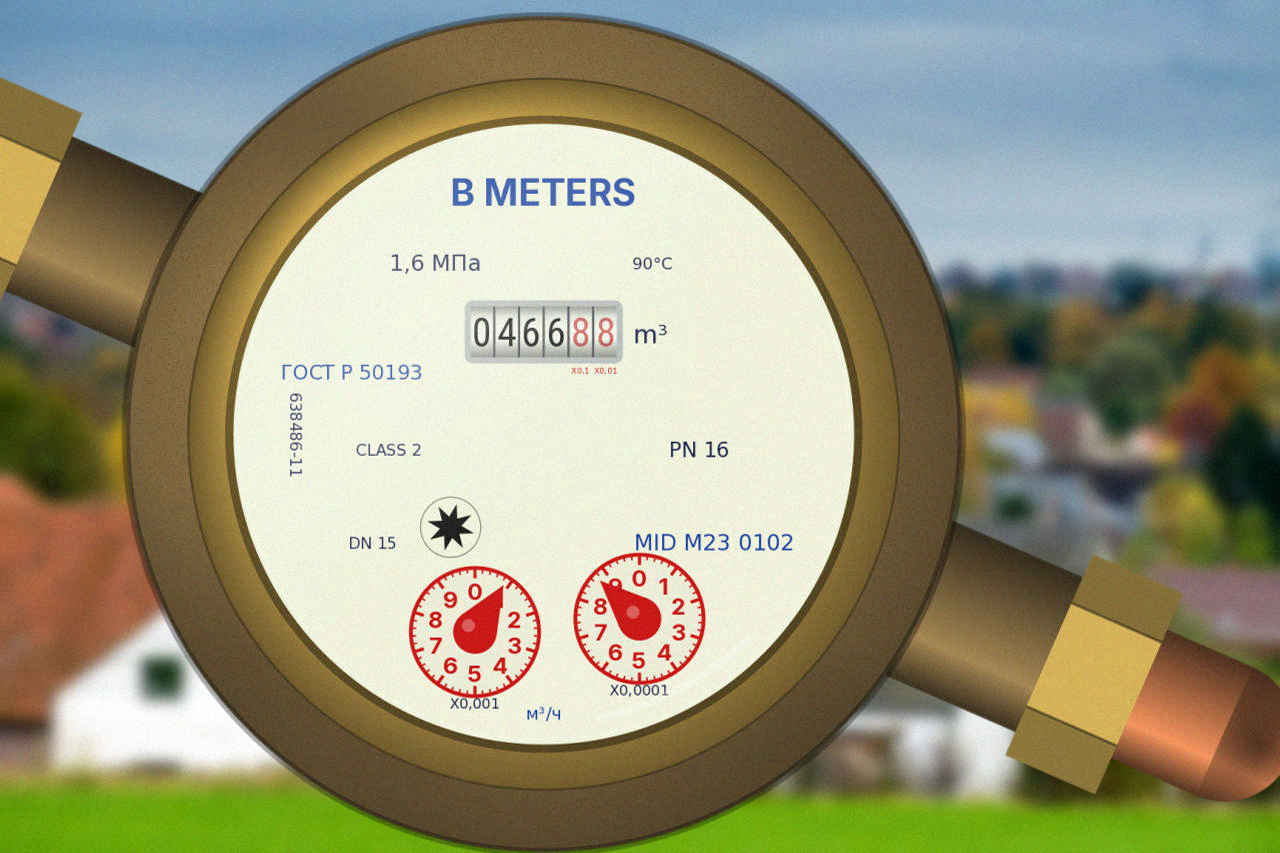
466.8808 m³
